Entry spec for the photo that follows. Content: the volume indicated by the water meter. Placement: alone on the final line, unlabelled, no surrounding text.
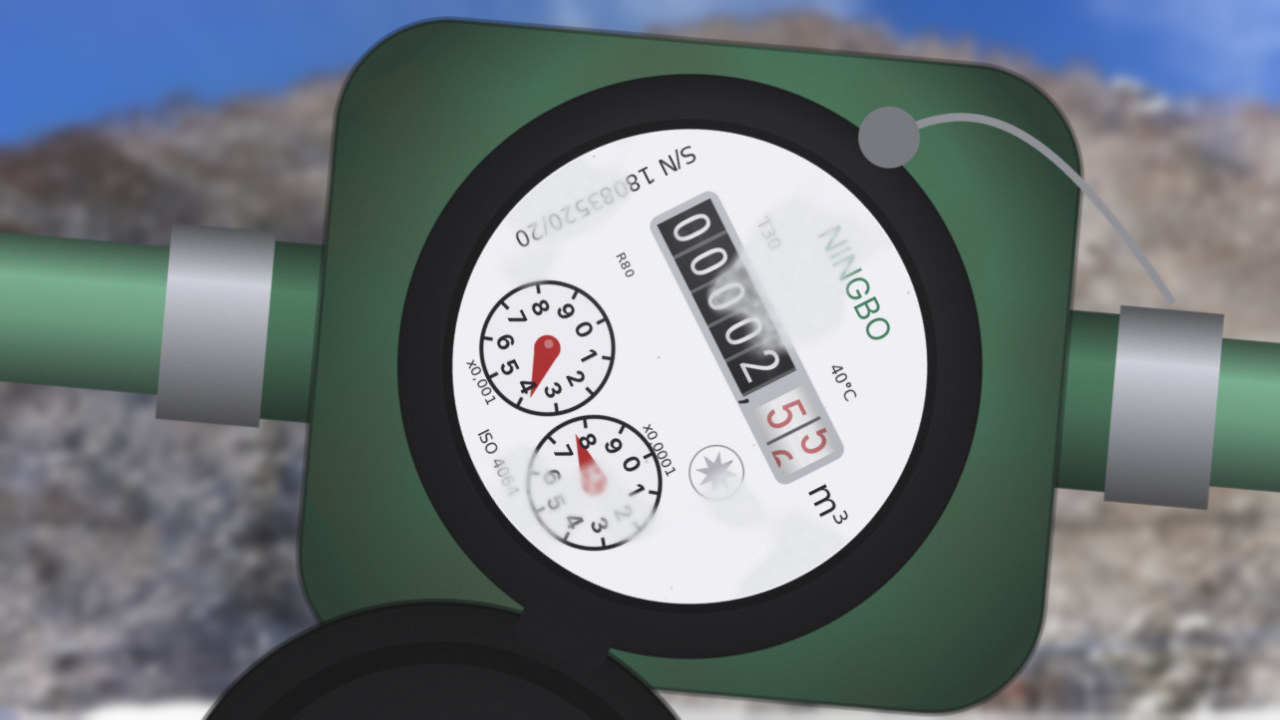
2.5537 m³
